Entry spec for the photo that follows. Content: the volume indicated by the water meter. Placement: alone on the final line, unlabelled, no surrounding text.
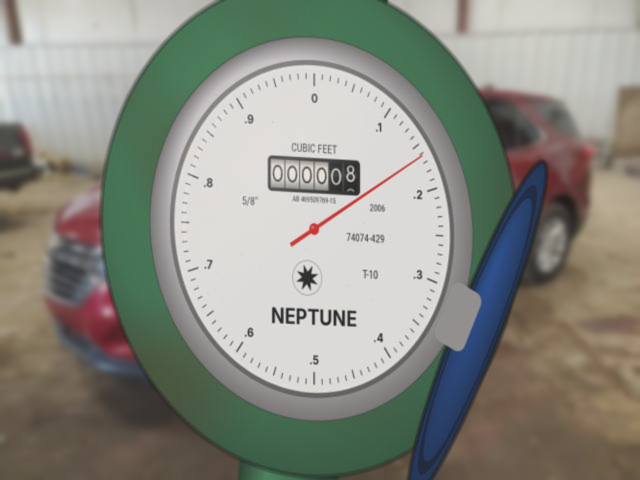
8.16 ft³
